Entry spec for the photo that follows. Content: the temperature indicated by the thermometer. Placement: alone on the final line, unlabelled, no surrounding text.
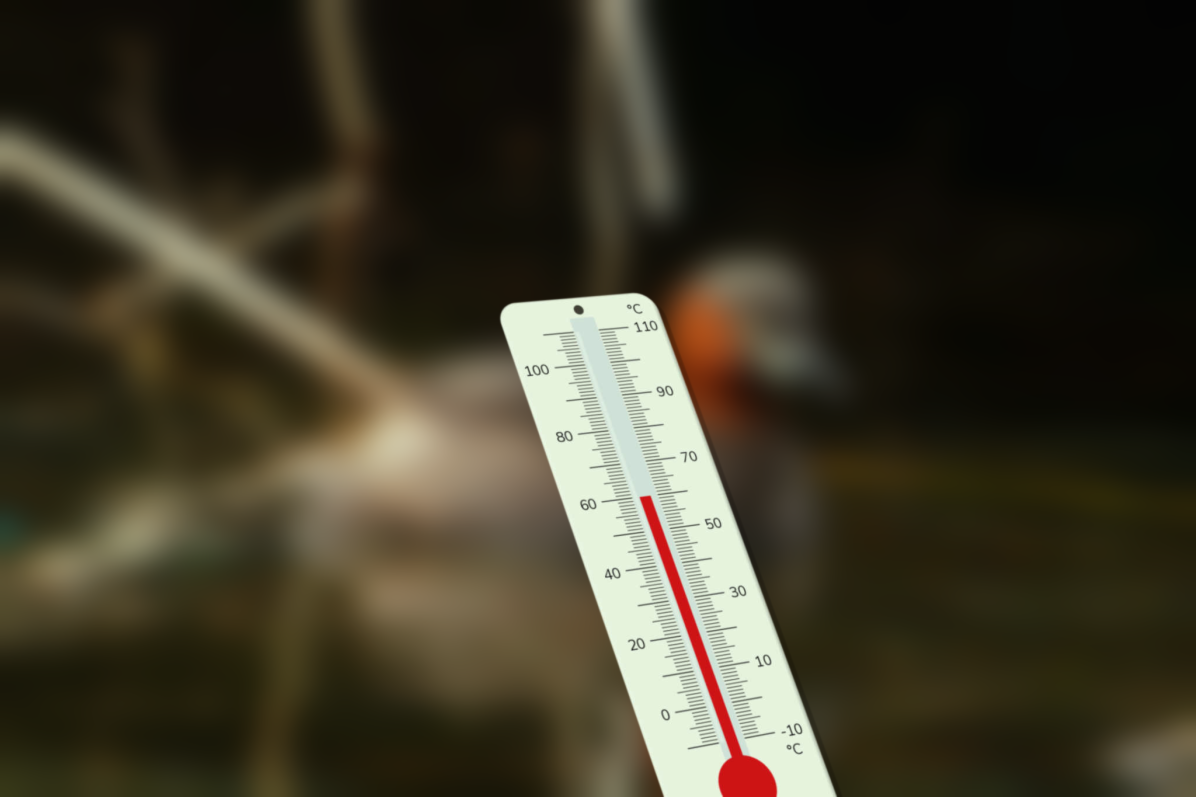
60 °C
